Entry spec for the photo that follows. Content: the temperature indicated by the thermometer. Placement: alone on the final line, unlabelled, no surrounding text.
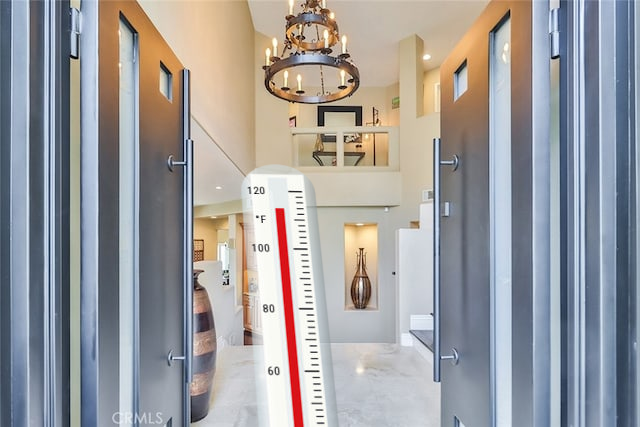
114 °F
